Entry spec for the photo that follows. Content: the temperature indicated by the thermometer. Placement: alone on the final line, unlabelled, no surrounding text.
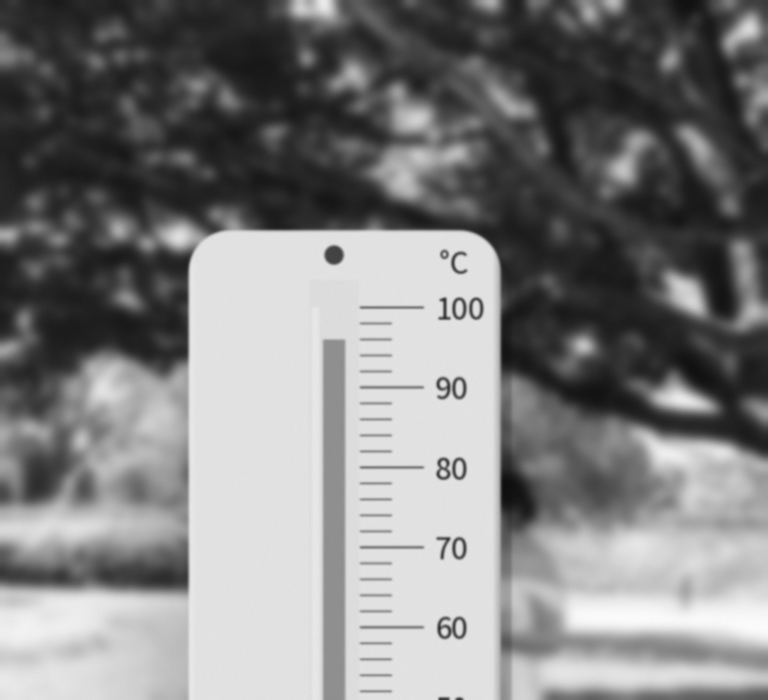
96 °C
